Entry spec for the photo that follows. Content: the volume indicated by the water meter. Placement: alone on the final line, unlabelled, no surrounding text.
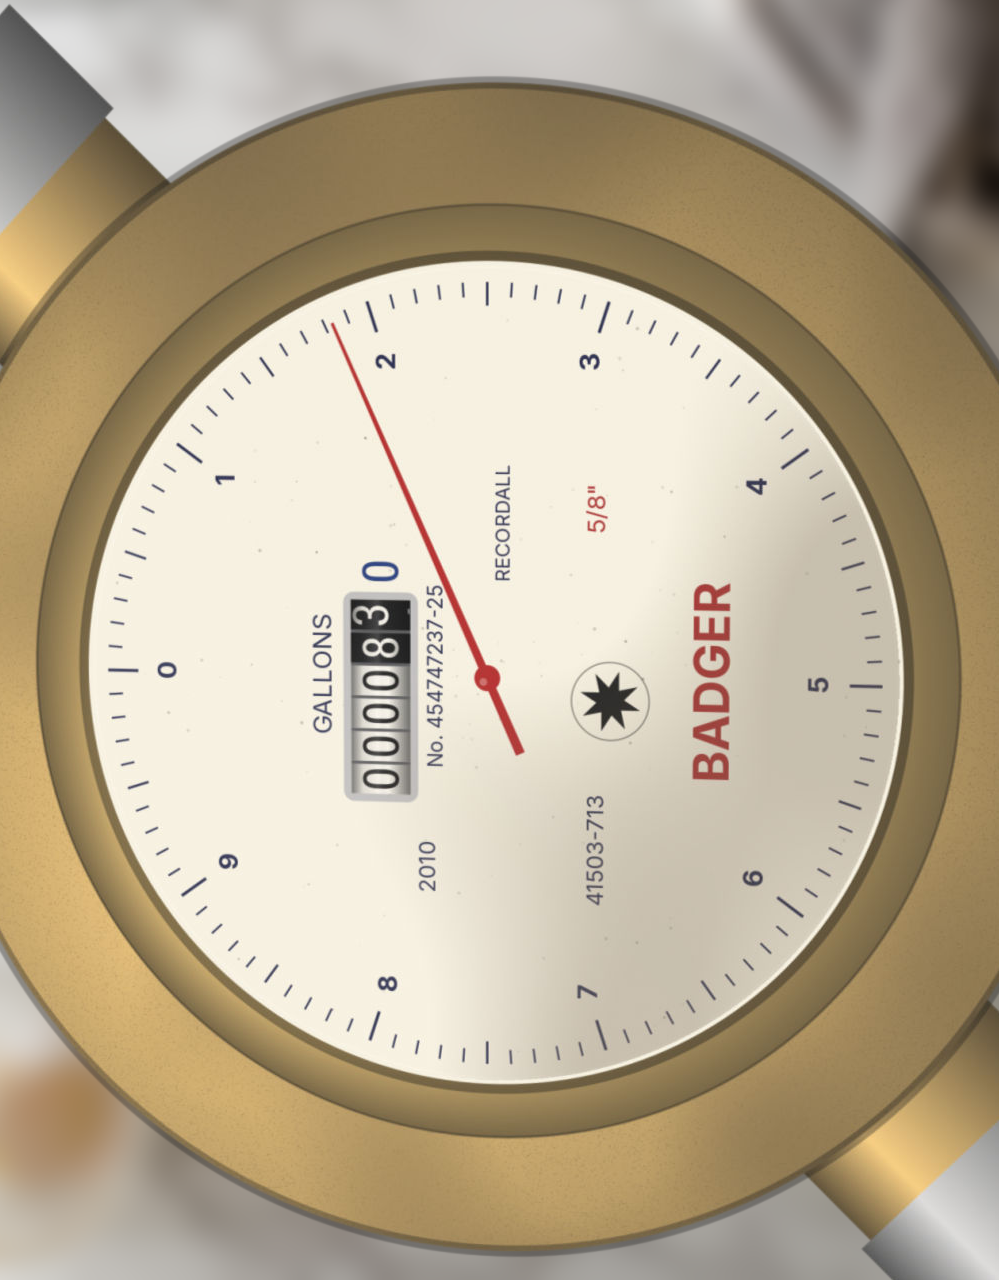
831.8 gal
